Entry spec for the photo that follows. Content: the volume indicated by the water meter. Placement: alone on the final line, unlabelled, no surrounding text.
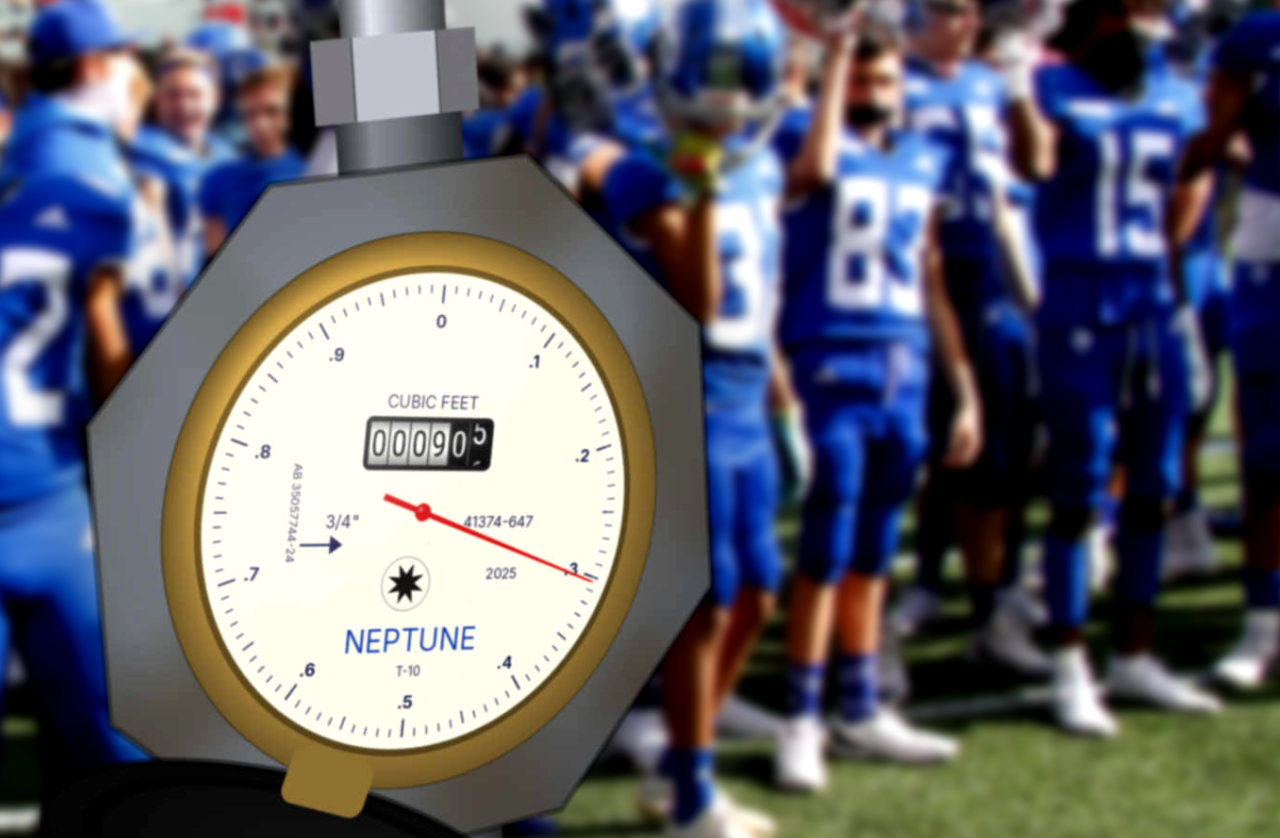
905.30 ft³
